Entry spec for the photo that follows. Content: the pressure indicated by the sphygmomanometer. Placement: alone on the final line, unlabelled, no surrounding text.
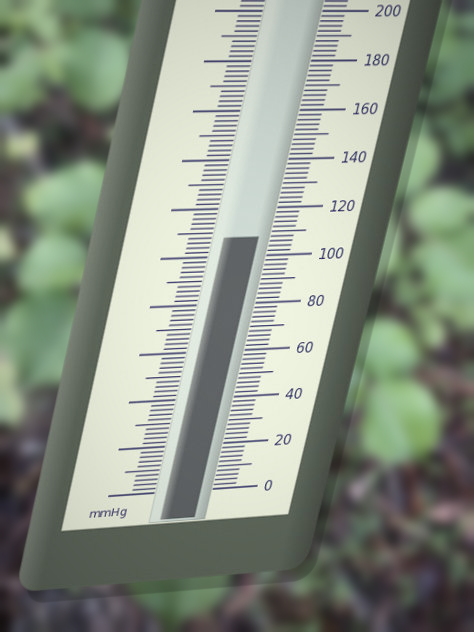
108 mmHg
